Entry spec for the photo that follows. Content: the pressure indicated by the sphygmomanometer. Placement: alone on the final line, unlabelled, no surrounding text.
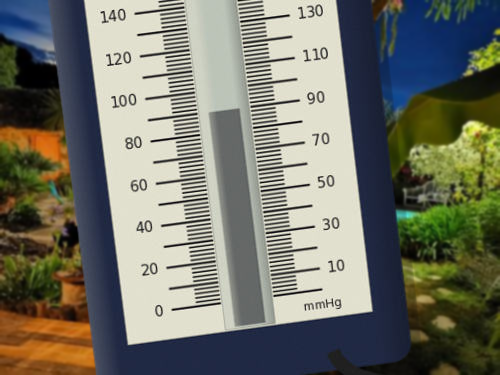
90 mmHg
